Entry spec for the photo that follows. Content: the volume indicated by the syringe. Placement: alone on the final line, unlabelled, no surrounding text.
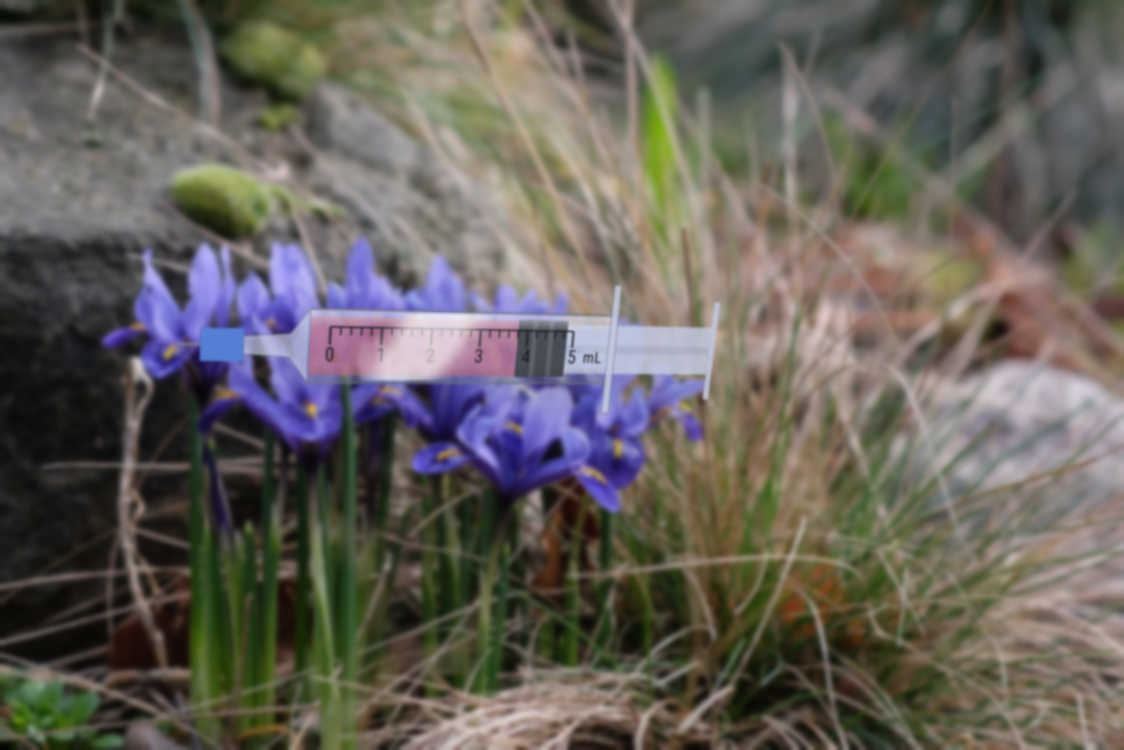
3.8 mL
